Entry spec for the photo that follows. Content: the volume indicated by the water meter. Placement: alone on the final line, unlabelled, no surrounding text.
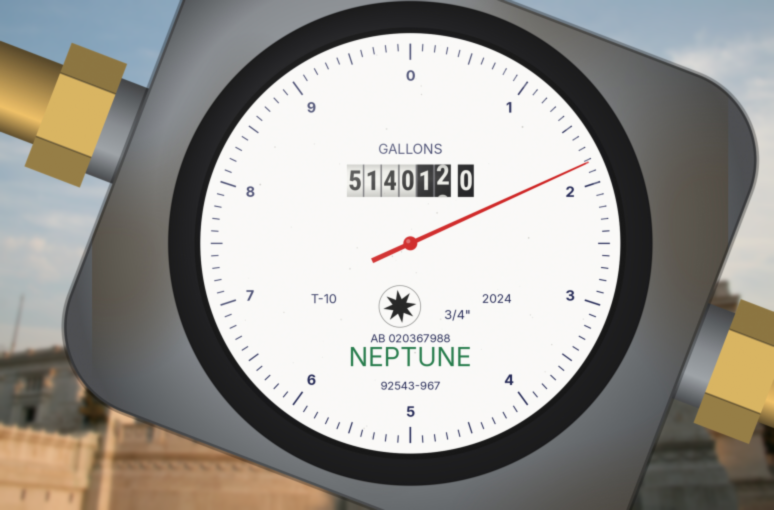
5140121.8 gal
